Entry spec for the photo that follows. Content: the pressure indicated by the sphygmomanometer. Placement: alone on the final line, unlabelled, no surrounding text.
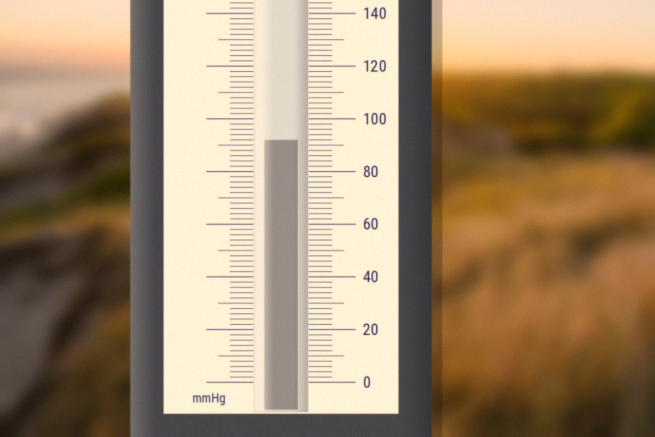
92 mmHg
